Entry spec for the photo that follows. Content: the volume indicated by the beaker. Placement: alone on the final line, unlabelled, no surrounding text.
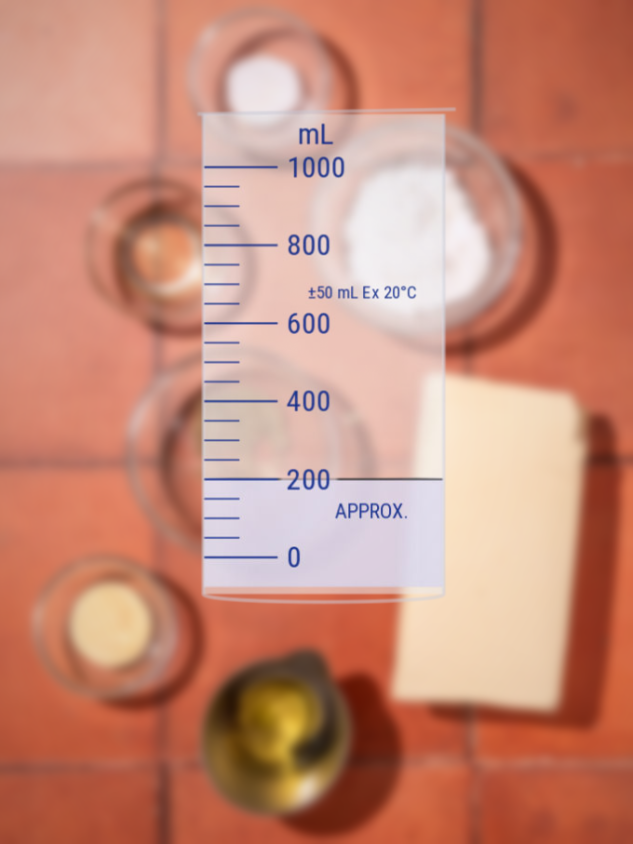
200 mL
